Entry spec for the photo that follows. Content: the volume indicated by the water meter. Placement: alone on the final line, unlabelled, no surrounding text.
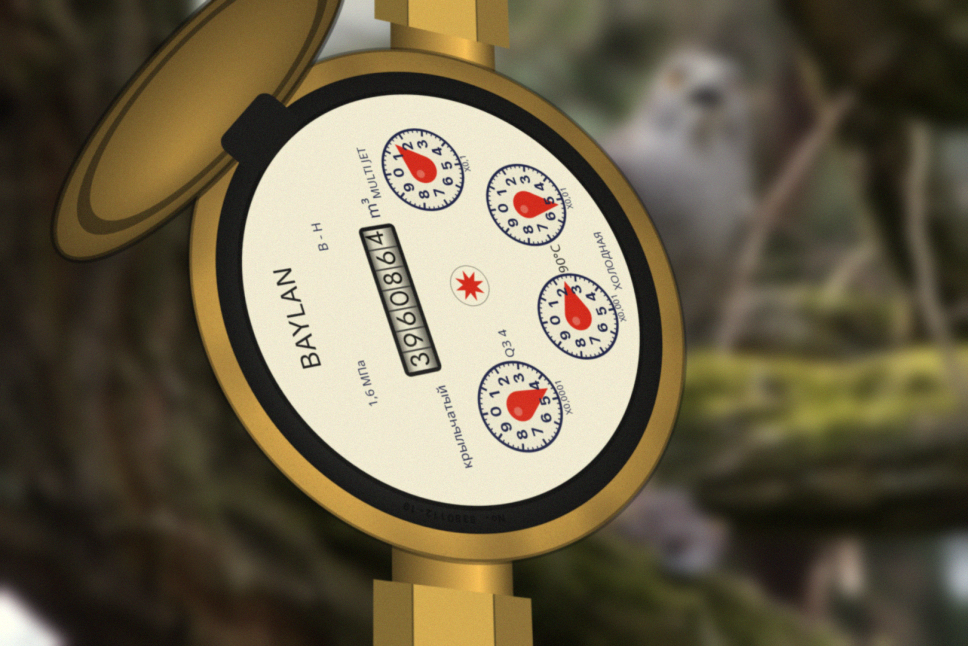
3960864.1524 m³
